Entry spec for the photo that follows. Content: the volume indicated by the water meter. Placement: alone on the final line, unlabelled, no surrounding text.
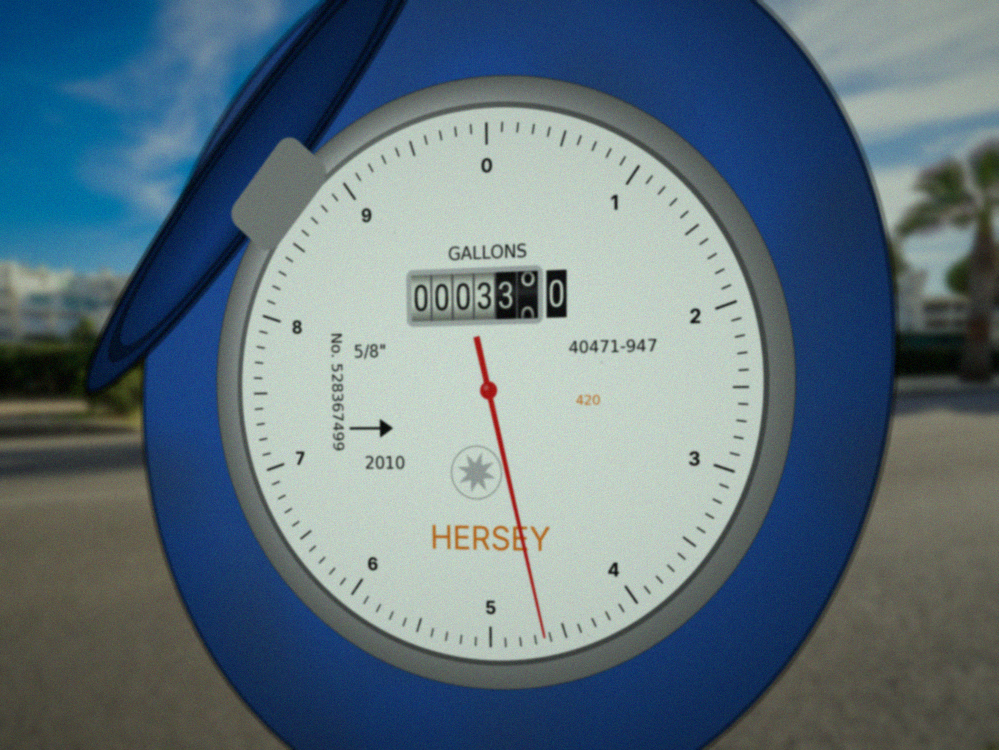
3384.6 gal
